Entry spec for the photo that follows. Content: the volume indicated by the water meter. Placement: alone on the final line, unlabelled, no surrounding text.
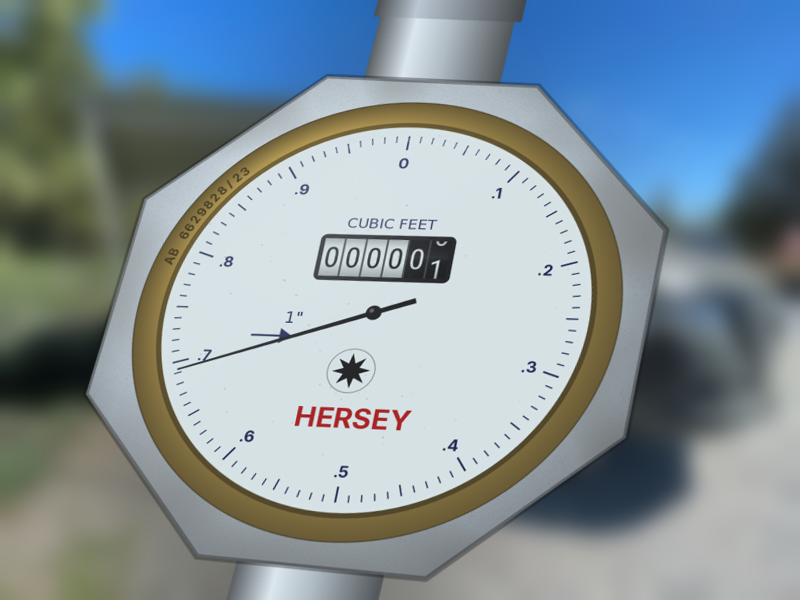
0.69 ft³
